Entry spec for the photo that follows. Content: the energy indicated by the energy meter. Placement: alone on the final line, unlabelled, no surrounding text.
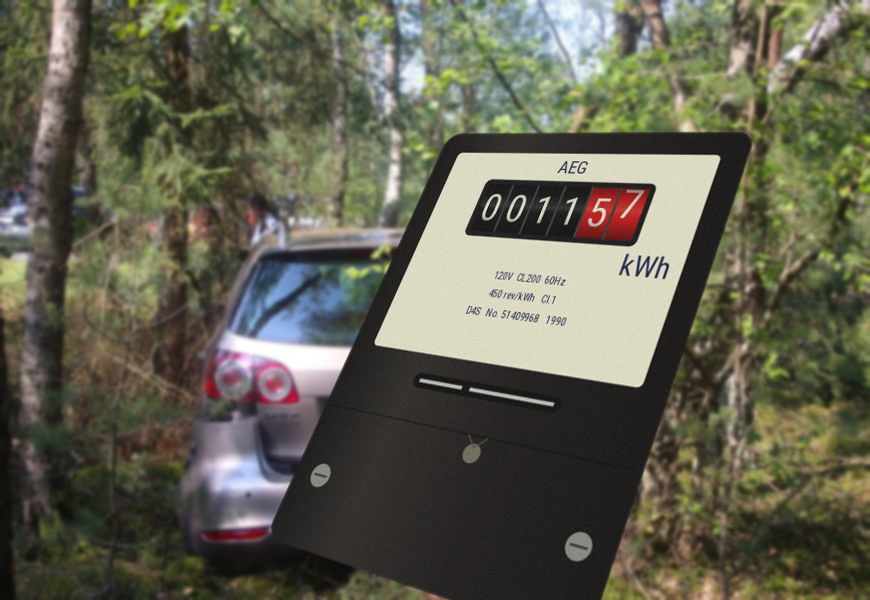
11.57 kWh
